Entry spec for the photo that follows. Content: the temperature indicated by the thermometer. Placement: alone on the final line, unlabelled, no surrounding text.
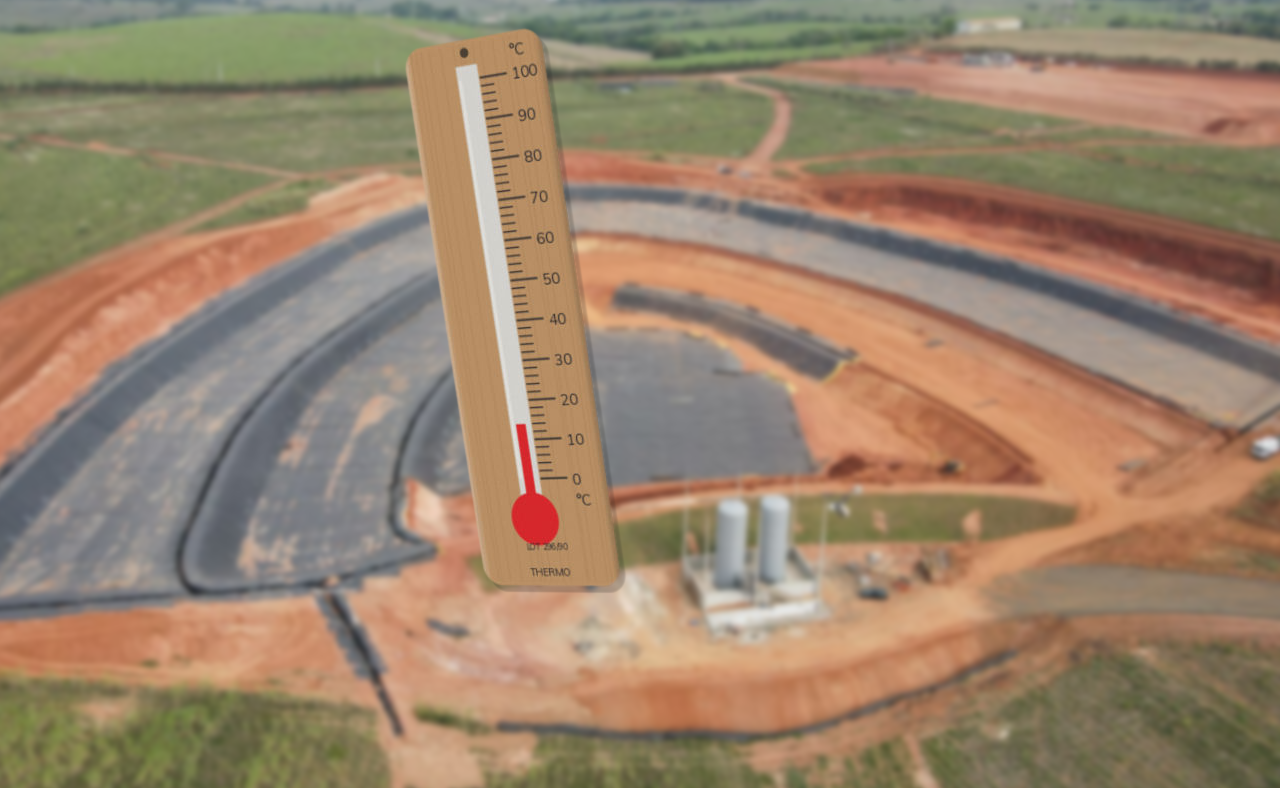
14 °C
